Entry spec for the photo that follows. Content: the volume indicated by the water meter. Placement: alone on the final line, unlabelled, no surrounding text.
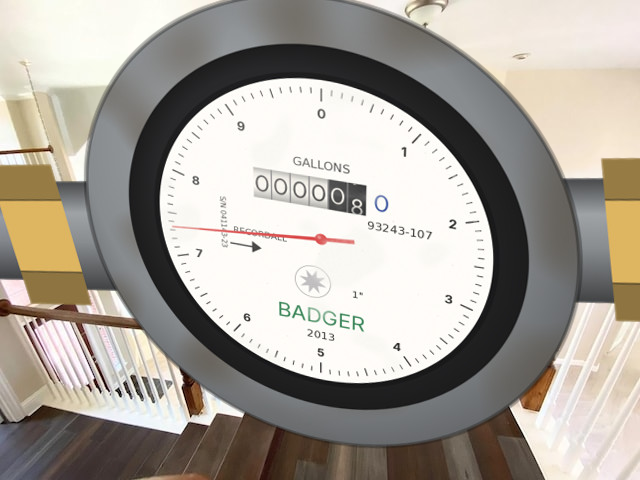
77.3 gal
